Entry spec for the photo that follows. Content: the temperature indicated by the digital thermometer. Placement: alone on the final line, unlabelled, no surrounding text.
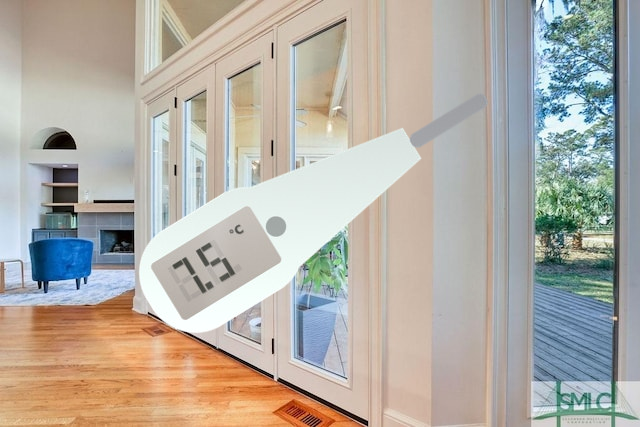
7.5 °C
